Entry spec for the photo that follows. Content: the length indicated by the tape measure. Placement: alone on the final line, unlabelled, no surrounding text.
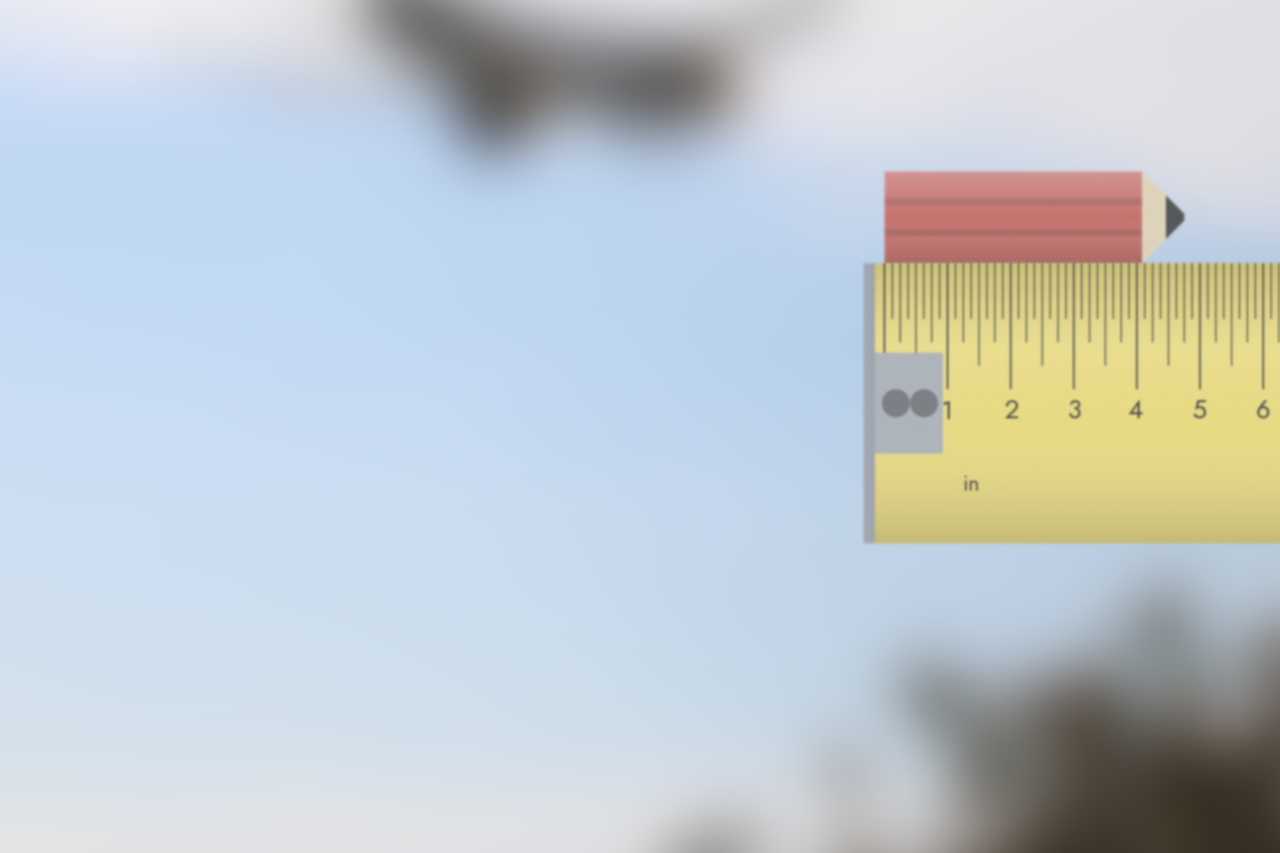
4.75 in
